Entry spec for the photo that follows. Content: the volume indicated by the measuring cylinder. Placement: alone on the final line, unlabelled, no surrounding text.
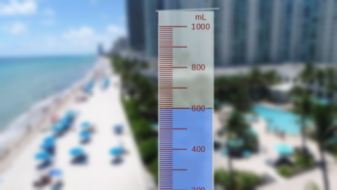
600 mL
